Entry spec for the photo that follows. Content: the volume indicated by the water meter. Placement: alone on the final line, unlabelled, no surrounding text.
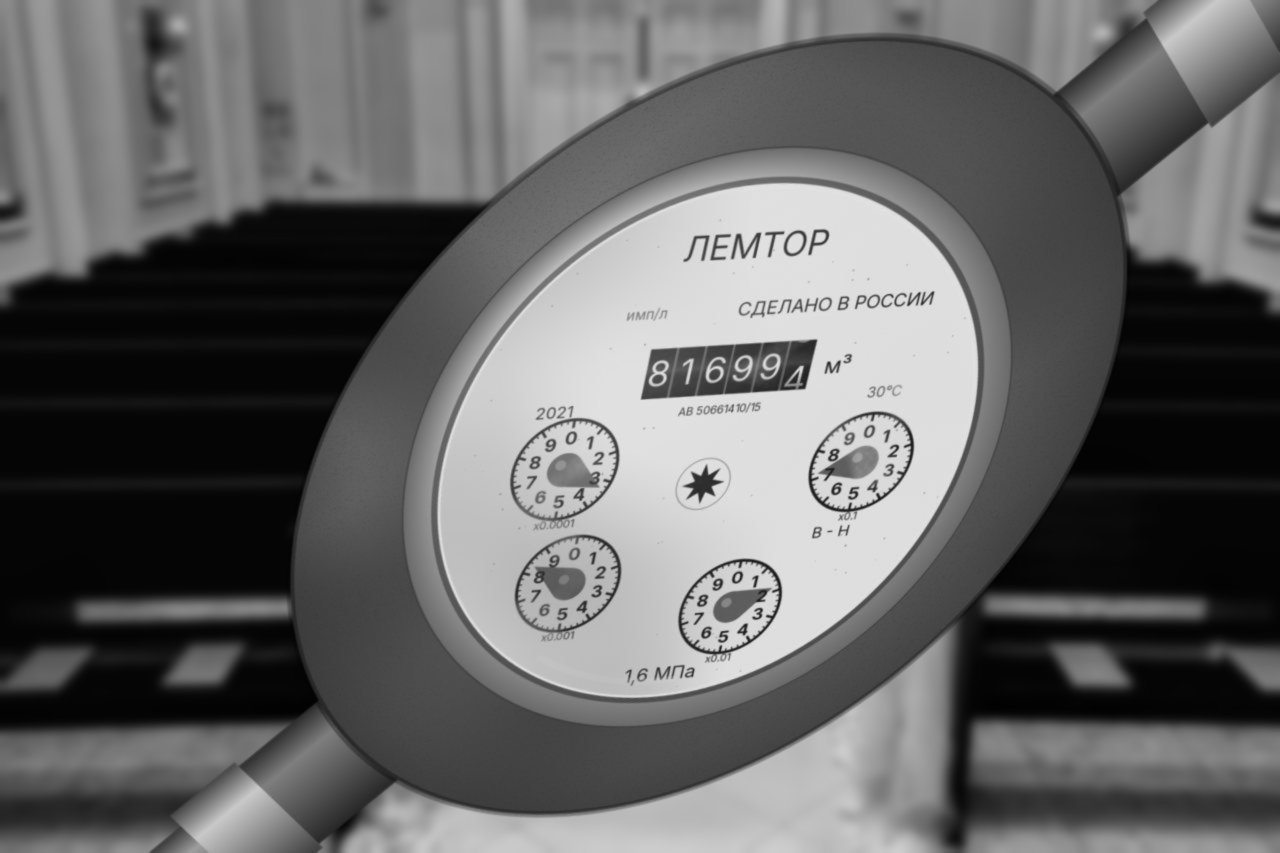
816993.7183 m³
